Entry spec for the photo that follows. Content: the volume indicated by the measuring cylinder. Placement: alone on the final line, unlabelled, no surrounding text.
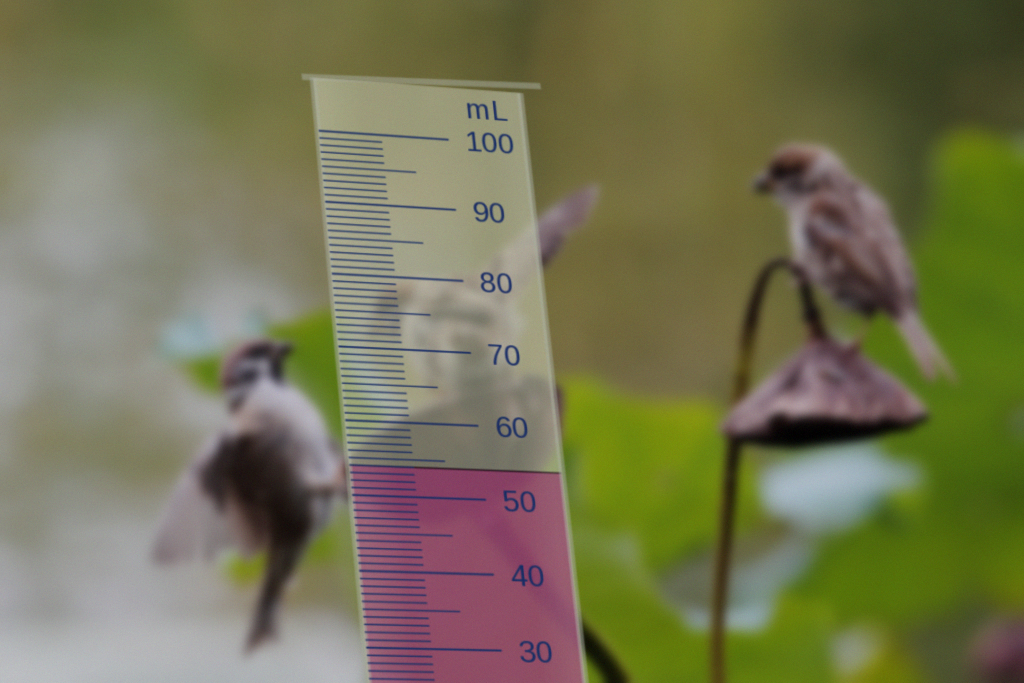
54 mL
